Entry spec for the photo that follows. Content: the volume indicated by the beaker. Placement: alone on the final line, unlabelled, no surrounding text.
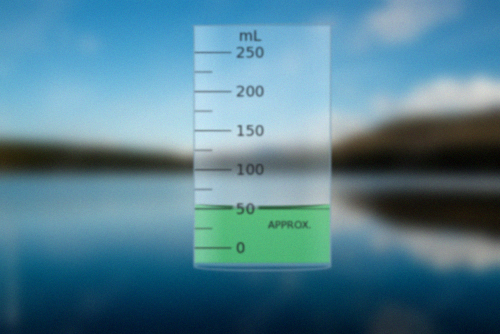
50 mL
